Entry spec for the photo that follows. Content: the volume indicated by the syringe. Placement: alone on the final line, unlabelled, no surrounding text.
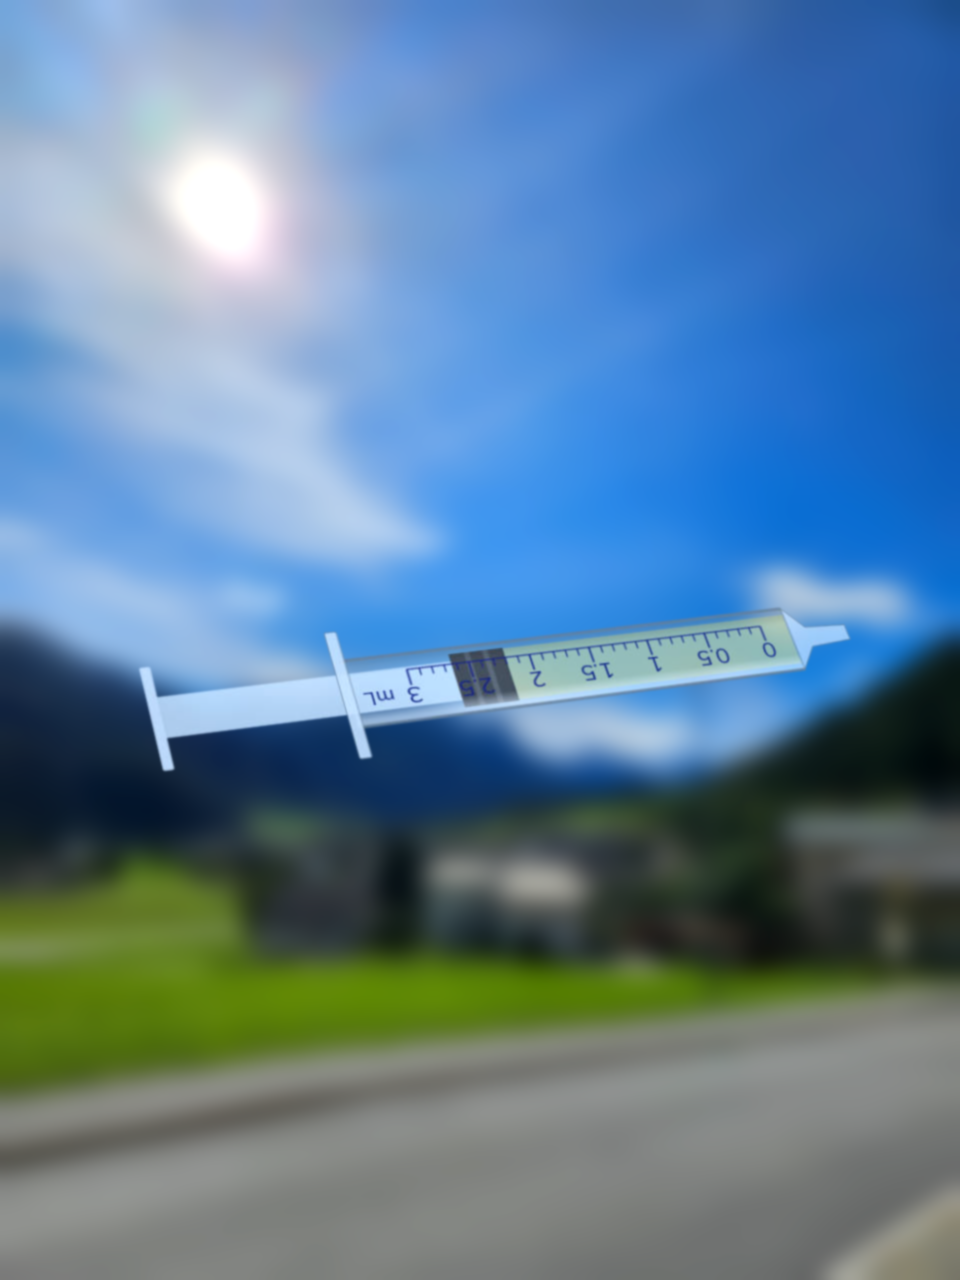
2.2 mL
